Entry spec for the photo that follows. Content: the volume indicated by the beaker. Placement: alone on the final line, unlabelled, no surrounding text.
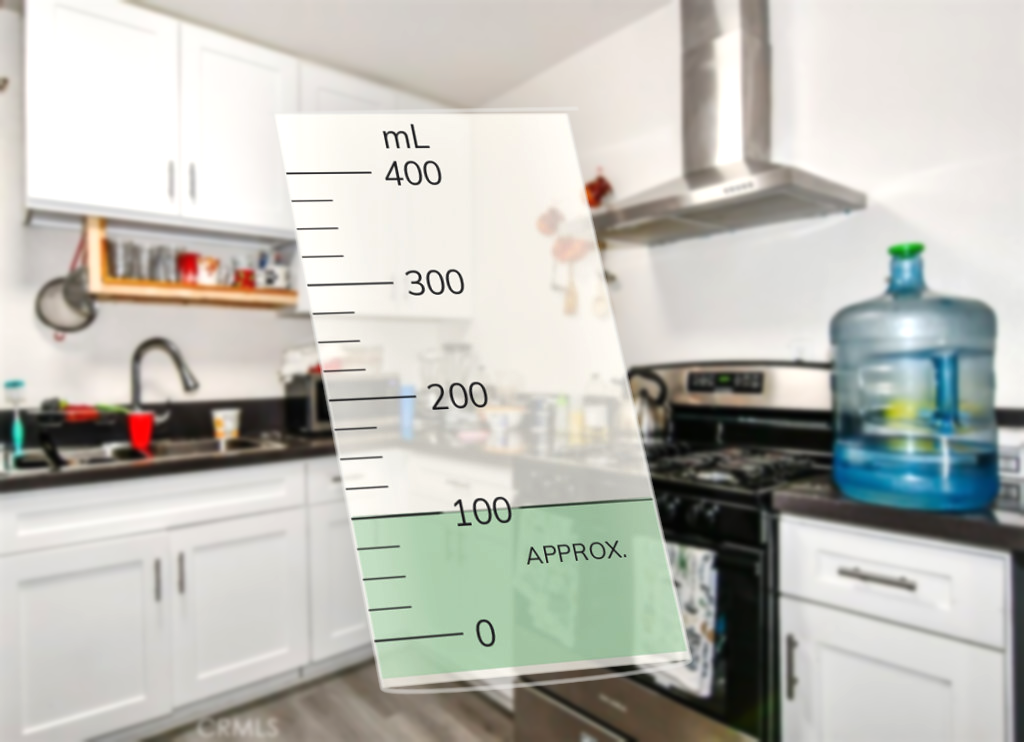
100 mL
